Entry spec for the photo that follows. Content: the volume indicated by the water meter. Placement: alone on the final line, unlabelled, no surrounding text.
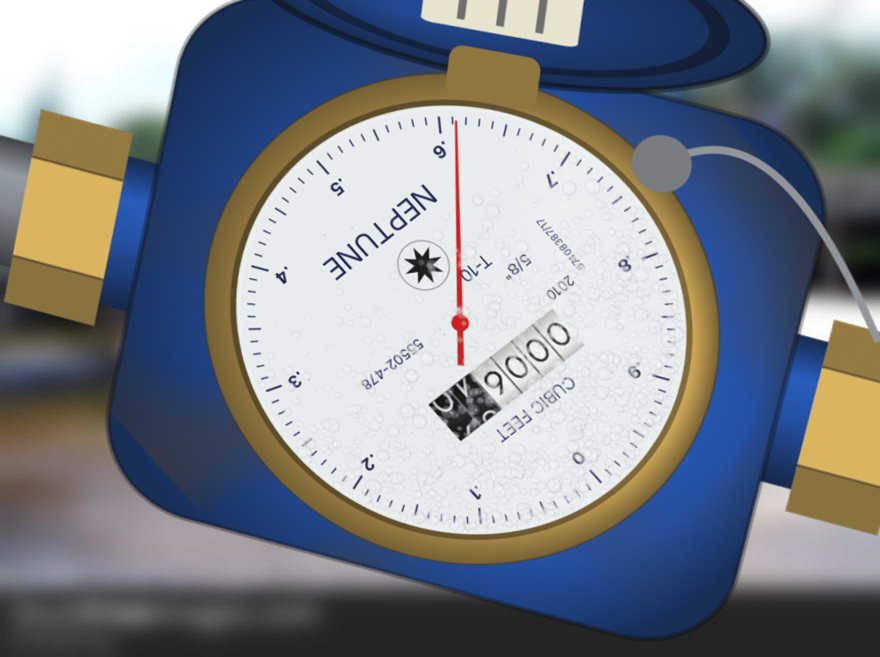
639.61 ft³
